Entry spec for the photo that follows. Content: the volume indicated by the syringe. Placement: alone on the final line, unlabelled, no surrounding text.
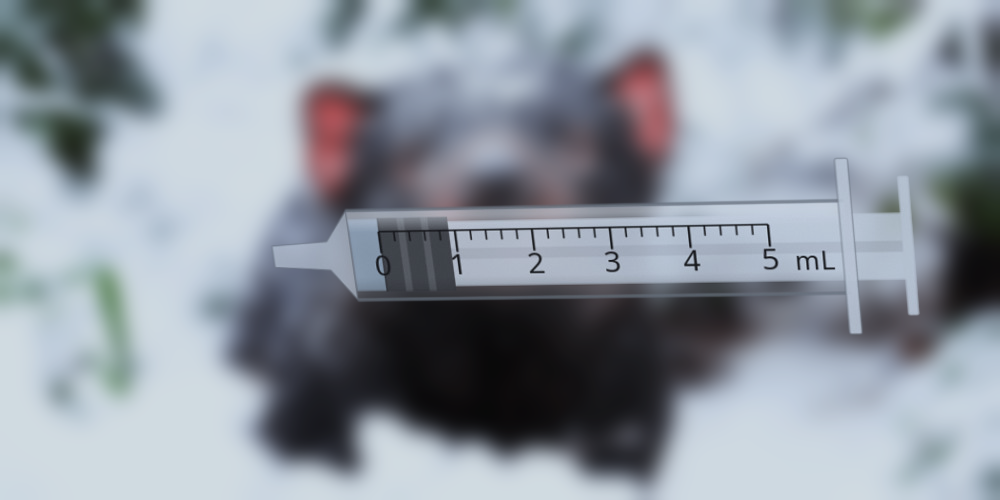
0 mL
